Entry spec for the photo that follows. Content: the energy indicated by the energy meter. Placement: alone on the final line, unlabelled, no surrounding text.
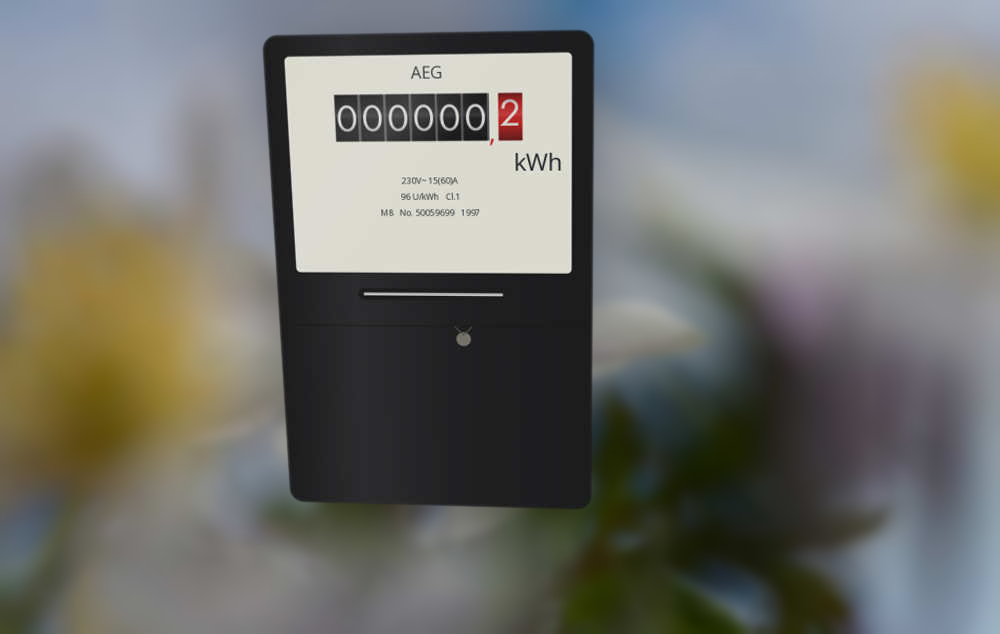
0.2 kWh
